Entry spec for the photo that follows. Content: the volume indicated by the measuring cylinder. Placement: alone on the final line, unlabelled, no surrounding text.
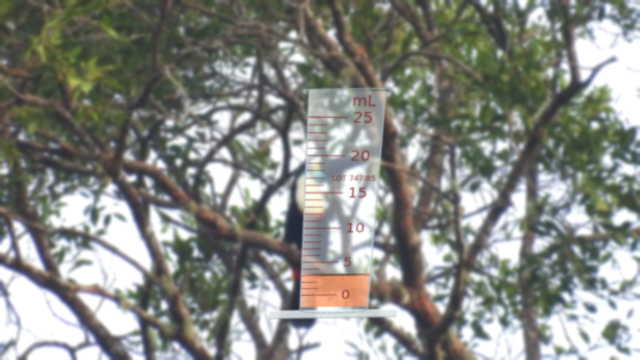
3 mL
